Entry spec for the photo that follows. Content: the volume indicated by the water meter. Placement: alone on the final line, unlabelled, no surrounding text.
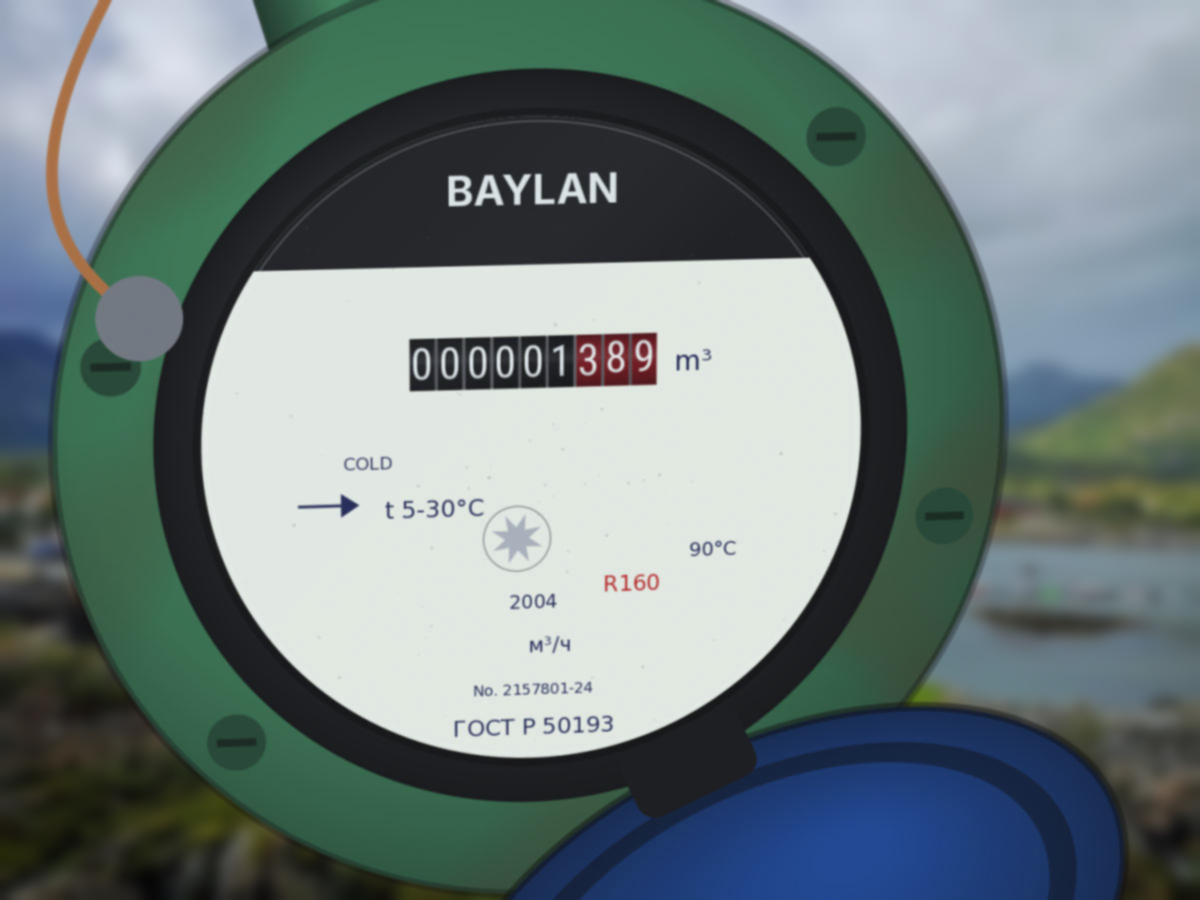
1.389 m³
